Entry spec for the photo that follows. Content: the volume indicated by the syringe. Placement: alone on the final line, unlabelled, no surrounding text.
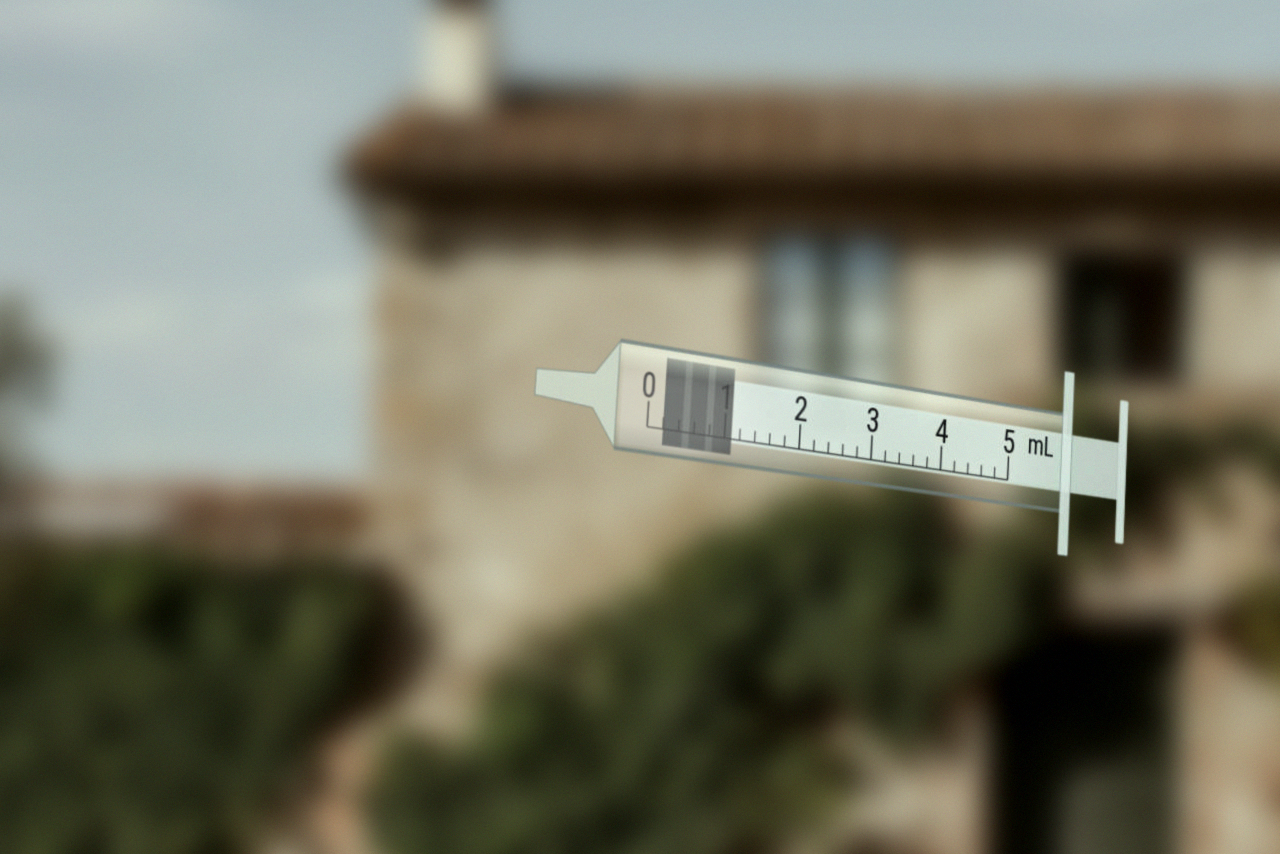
0.2 mL
